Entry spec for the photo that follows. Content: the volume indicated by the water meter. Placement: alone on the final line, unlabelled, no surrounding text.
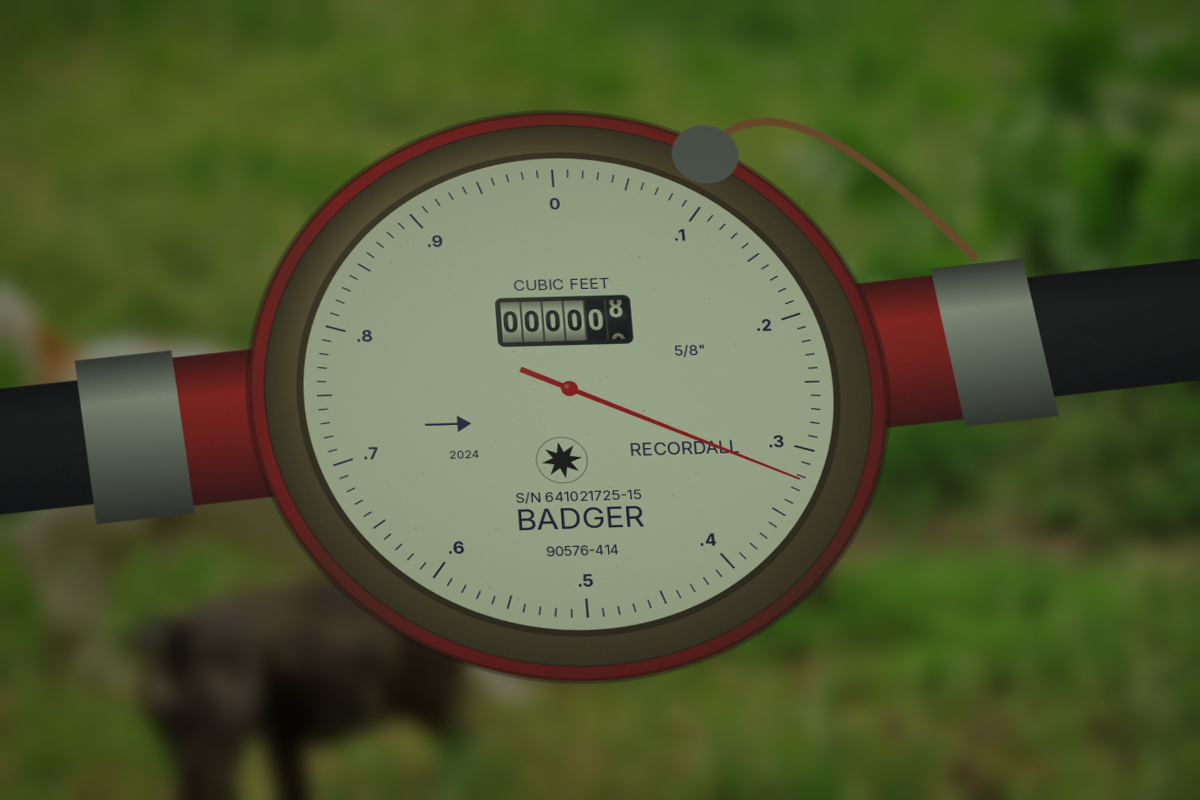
8.32 ft³
